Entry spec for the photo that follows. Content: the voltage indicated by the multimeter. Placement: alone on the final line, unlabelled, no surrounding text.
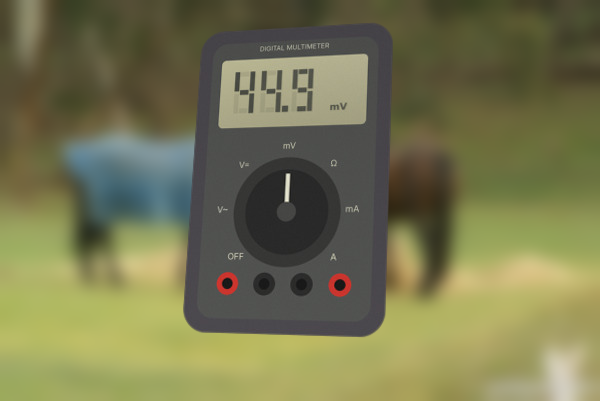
44.9 mV
